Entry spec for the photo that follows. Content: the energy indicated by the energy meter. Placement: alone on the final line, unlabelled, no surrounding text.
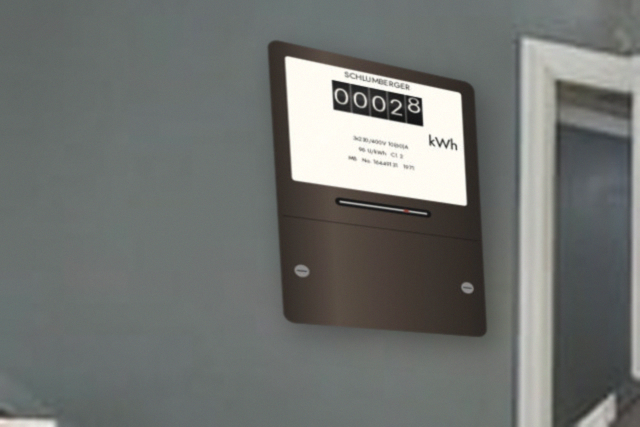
28 kWh
